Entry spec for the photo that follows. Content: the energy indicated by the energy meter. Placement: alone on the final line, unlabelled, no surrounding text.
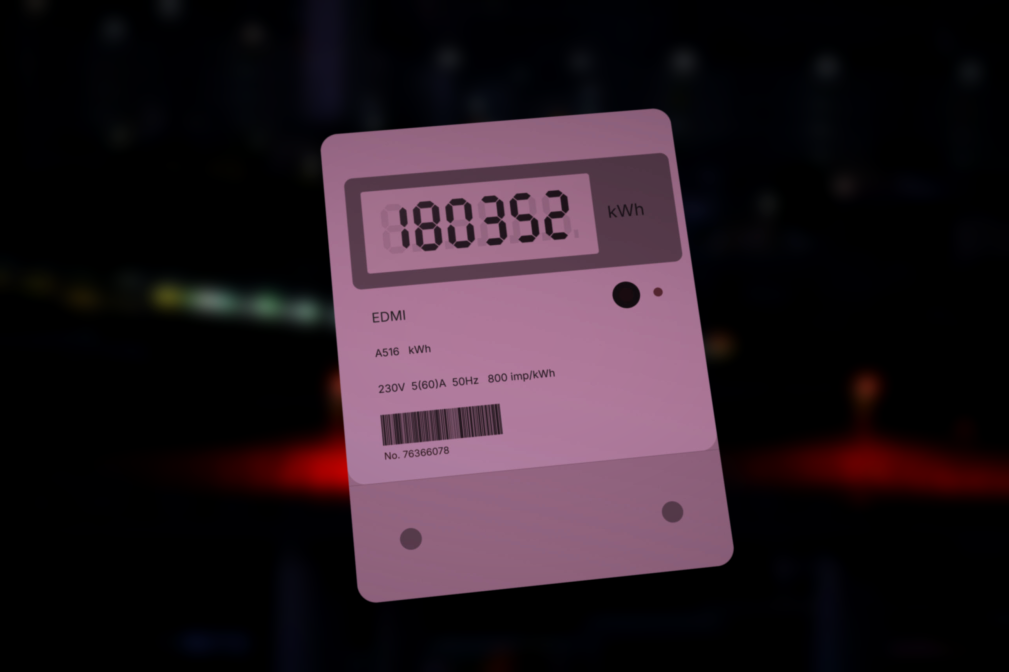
180352 kWh
